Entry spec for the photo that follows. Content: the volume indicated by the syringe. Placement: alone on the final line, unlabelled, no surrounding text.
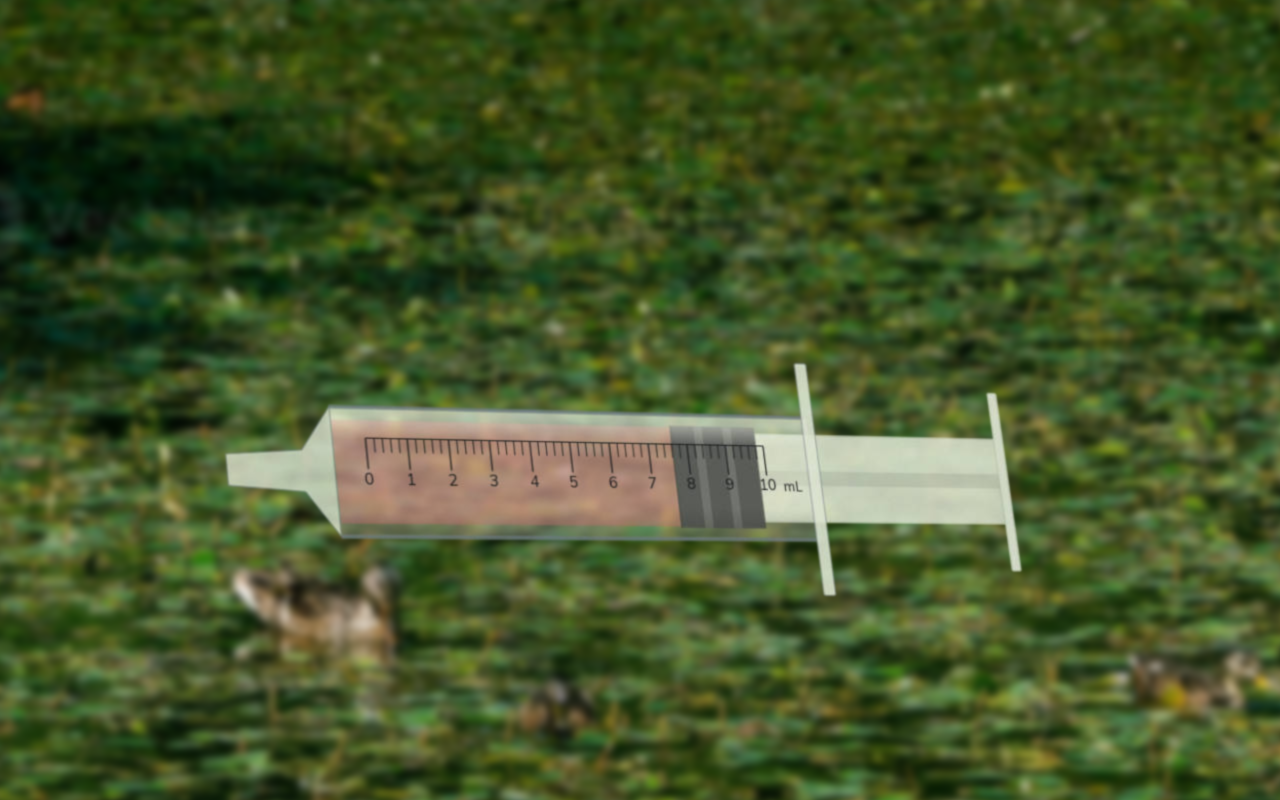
7.6 mL
